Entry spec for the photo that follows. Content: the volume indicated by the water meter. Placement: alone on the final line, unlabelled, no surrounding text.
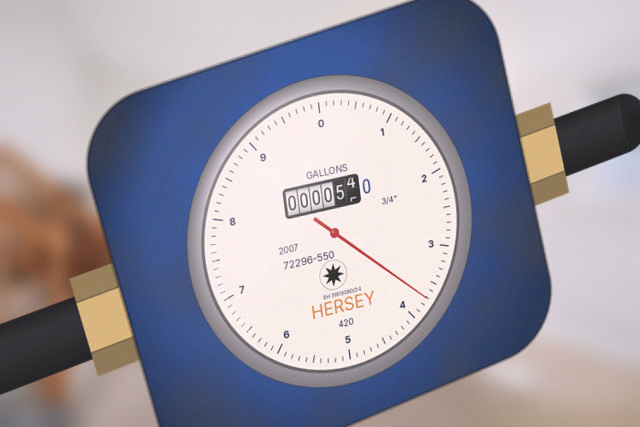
543.7 gal
